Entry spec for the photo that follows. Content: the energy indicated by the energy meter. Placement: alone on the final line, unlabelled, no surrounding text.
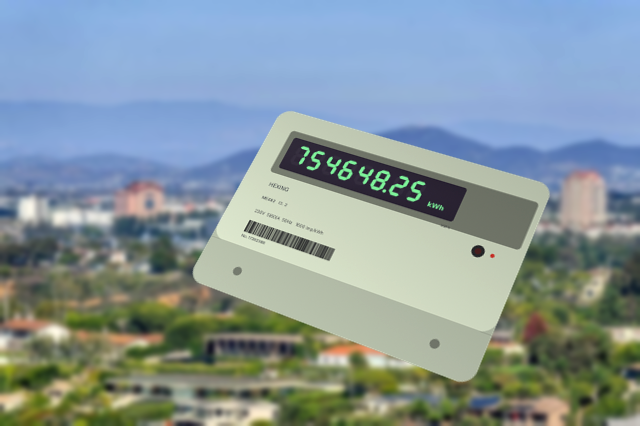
754648.25 kWh
